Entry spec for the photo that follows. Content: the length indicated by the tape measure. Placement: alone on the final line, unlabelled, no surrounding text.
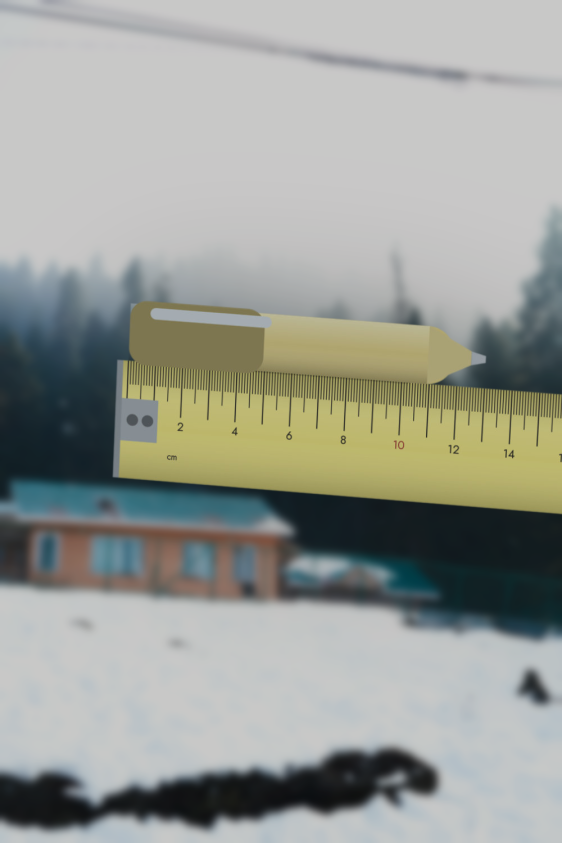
13 cm
